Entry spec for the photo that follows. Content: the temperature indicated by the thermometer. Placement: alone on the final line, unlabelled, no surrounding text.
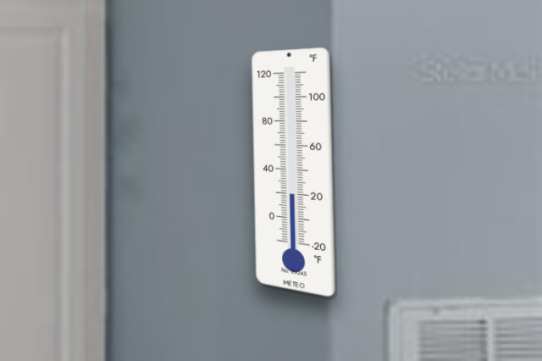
20 °F
